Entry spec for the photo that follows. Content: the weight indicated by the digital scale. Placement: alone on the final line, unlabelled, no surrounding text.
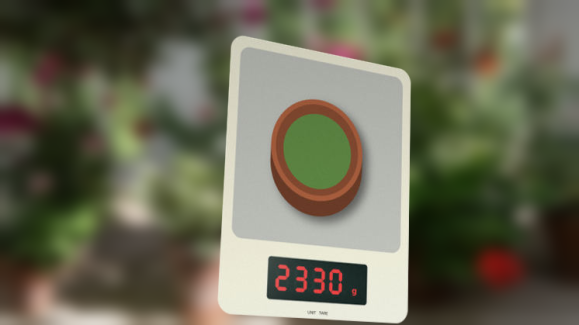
2330 g
